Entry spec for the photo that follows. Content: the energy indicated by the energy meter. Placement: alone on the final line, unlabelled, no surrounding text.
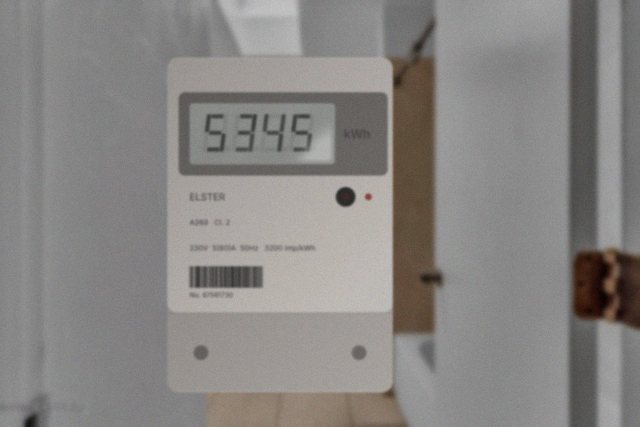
5345 kWh
